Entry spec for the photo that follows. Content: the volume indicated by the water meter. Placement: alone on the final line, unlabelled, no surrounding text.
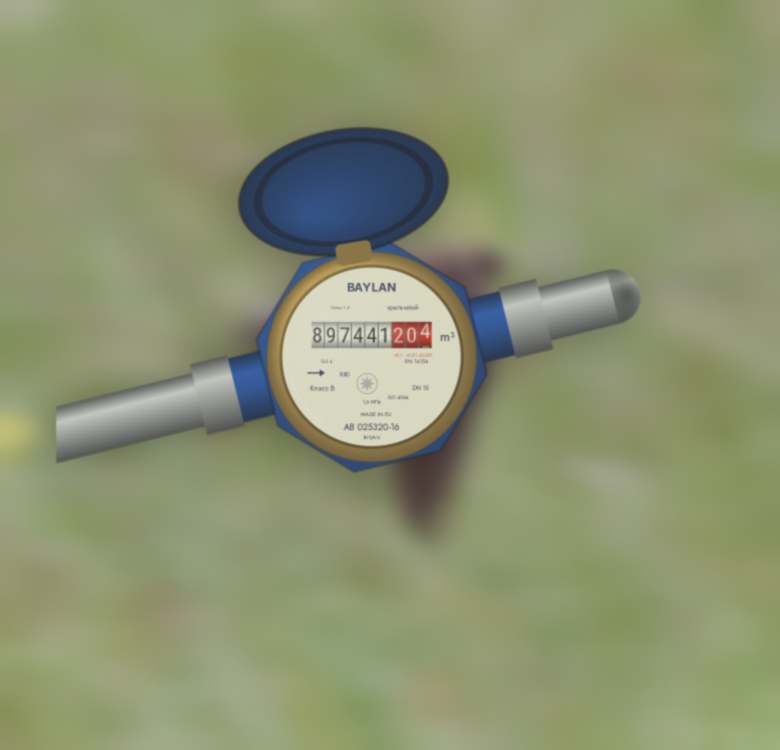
897441.204 m³
